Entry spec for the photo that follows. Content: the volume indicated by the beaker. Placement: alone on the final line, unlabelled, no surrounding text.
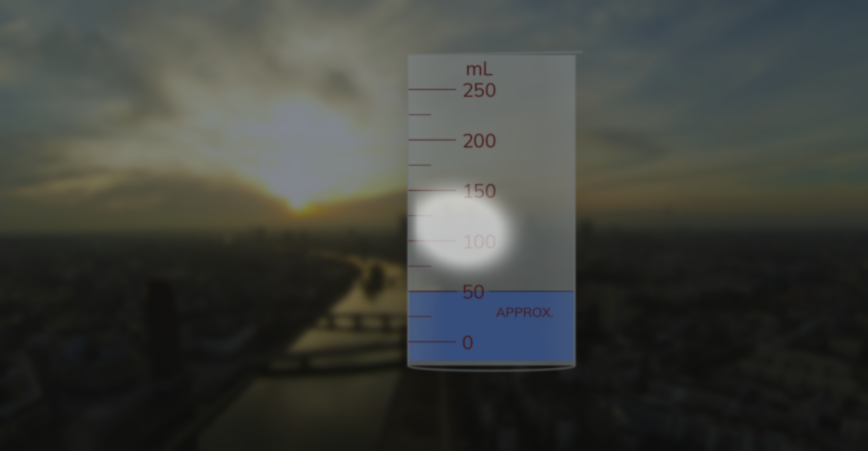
50 mL
